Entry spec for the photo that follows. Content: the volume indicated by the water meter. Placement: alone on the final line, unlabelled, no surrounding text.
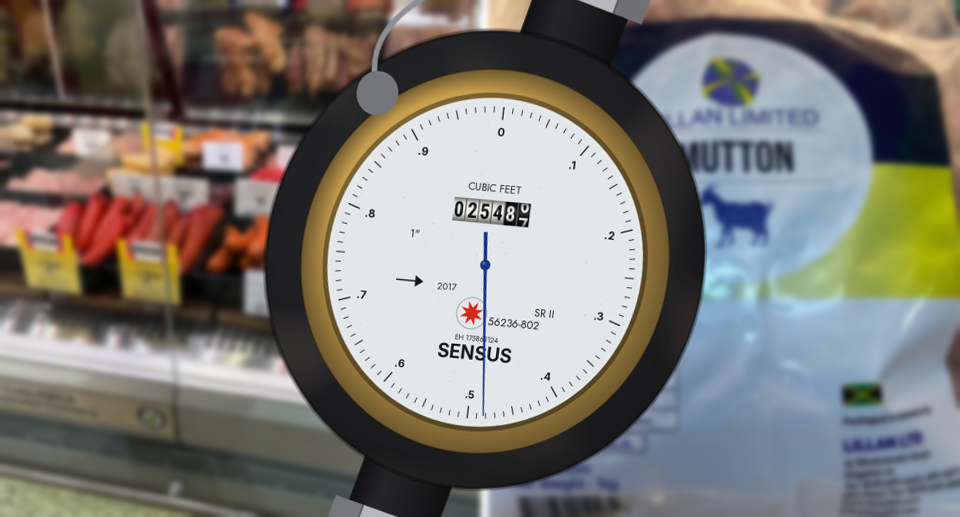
25486.48 ft³
